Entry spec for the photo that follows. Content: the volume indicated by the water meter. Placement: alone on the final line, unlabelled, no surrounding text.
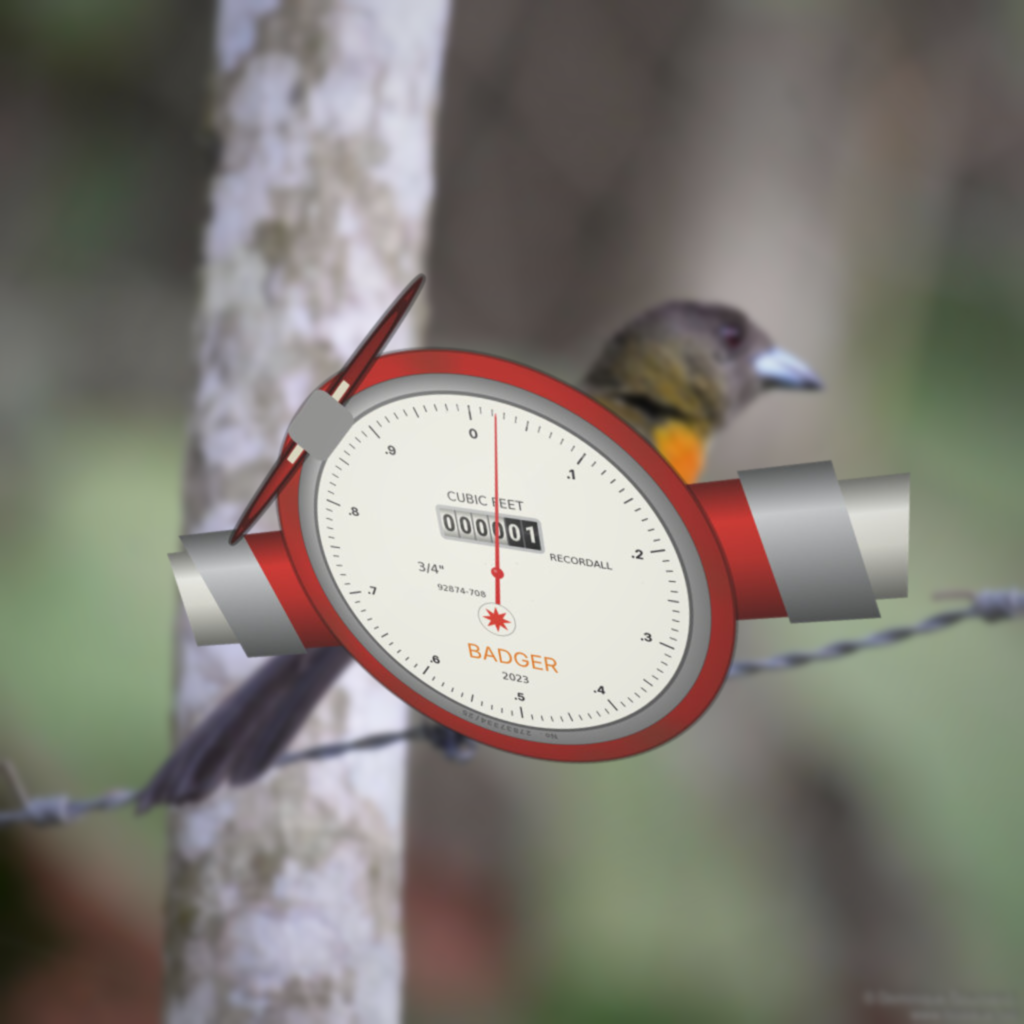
1.02 ft³
